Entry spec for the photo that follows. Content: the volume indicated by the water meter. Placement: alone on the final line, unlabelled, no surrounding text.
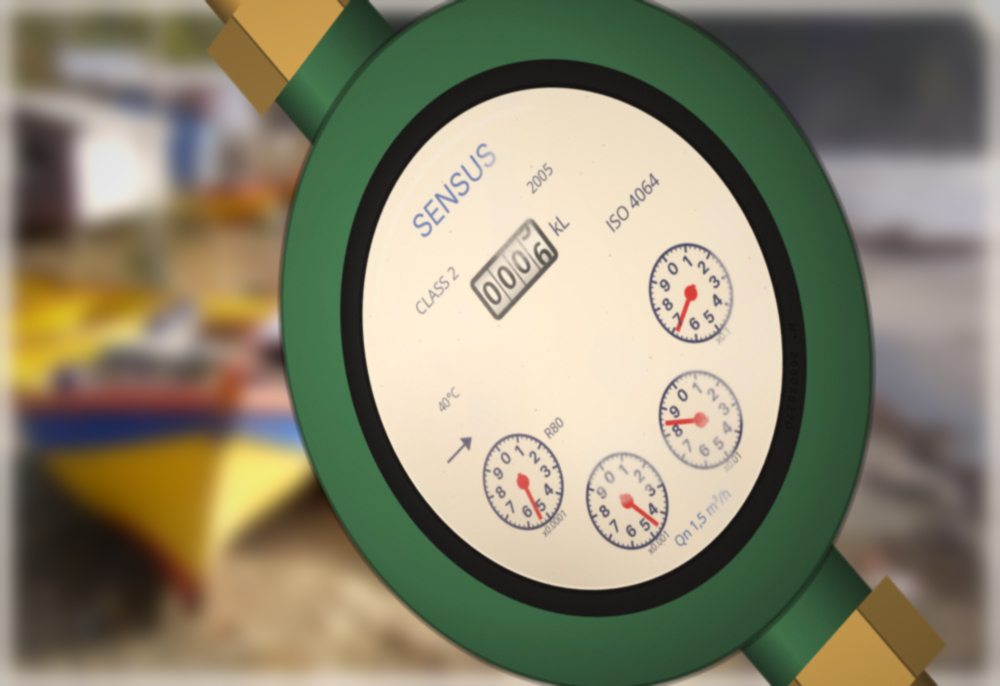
5.6845 kL
